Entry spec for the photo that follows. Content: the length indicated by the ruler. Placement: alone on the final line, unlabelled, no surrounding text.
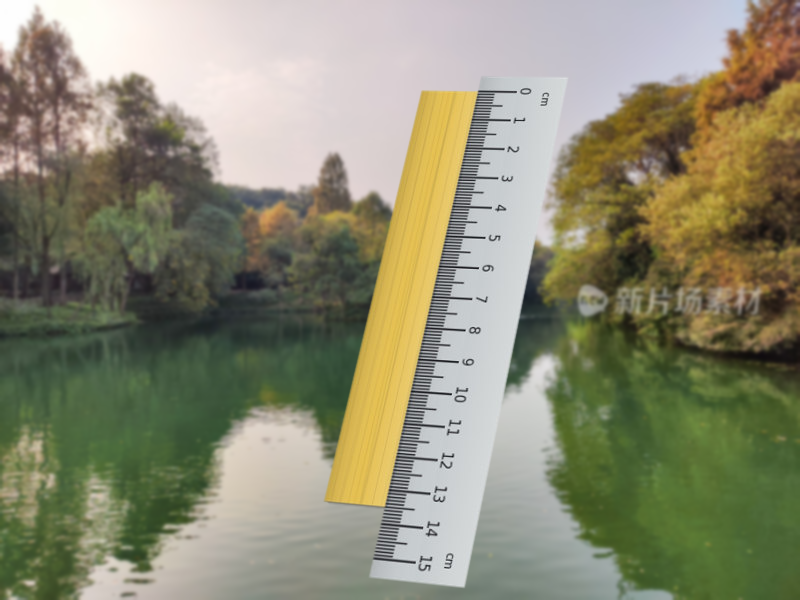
13.5 cm
